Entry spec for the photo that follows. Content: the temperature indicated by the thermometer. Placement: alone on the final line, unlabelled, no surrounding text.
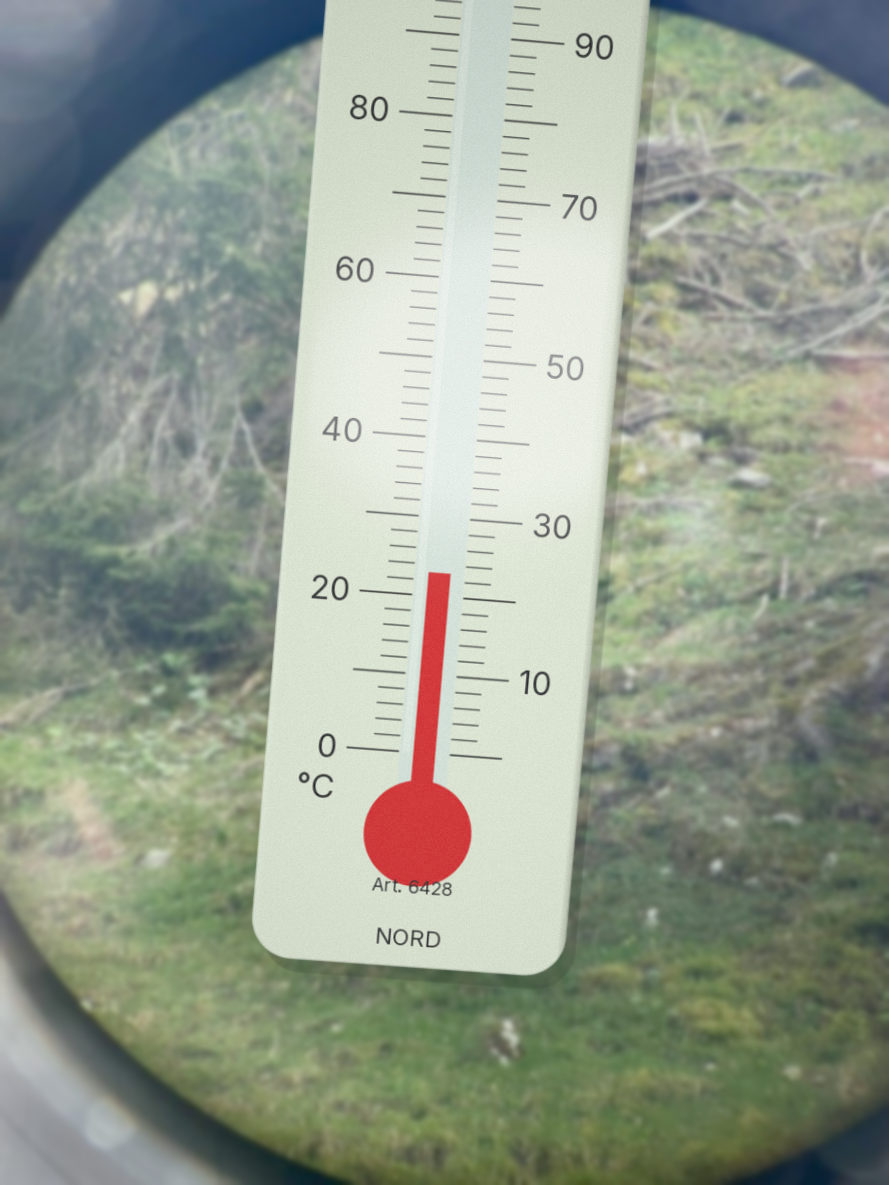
23 °C
